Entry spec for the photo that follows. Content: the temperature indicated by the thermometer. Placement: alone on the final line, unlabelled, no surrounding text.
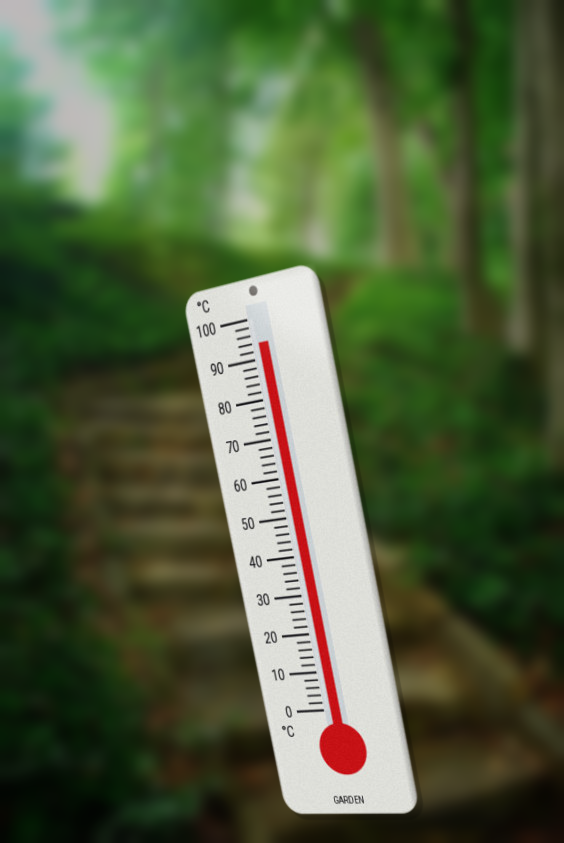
94 °C
